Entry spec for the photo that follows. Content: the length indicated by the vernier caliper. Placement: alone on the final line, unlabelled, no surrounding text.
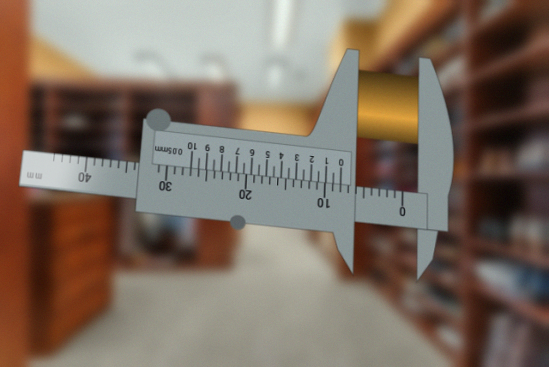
8.0 mm
